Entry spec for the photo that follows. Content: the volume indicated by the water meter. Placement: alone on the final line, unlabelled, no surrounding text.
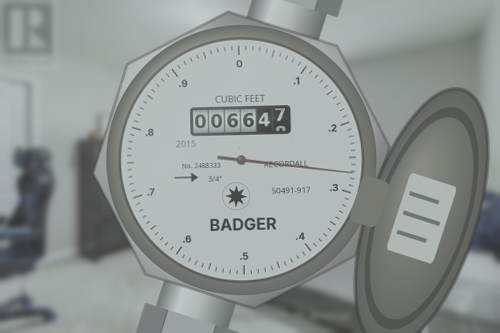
6647.27 ft³
